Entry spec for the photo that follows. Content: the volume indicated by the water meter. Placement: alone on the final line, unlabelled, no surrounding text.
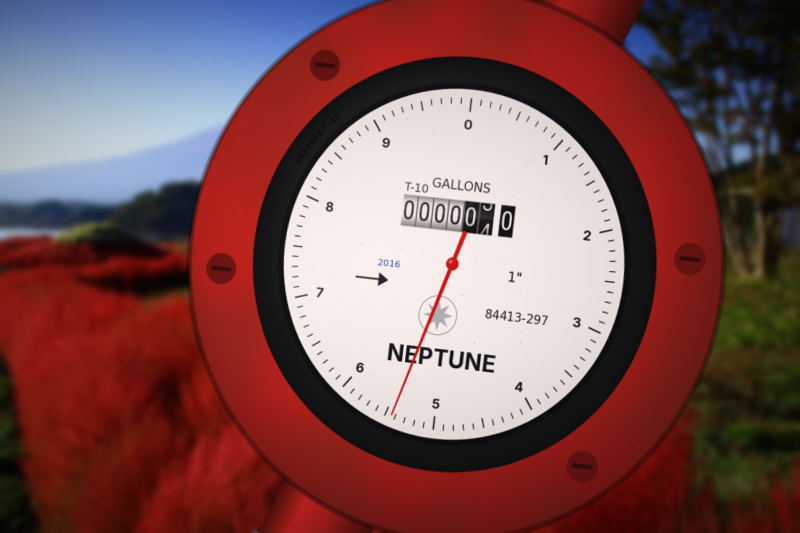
35.4 gal
